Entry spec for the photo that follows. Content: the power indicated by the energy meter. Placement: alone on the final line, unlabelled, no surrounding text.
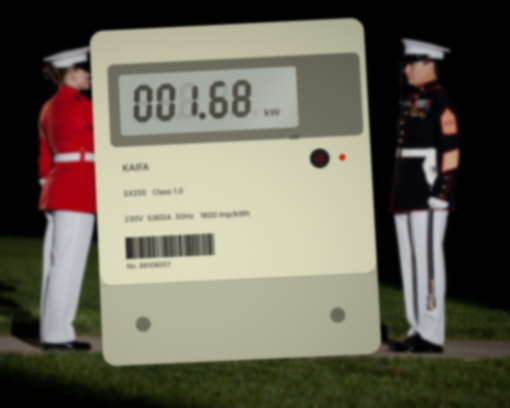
1.68 kW
